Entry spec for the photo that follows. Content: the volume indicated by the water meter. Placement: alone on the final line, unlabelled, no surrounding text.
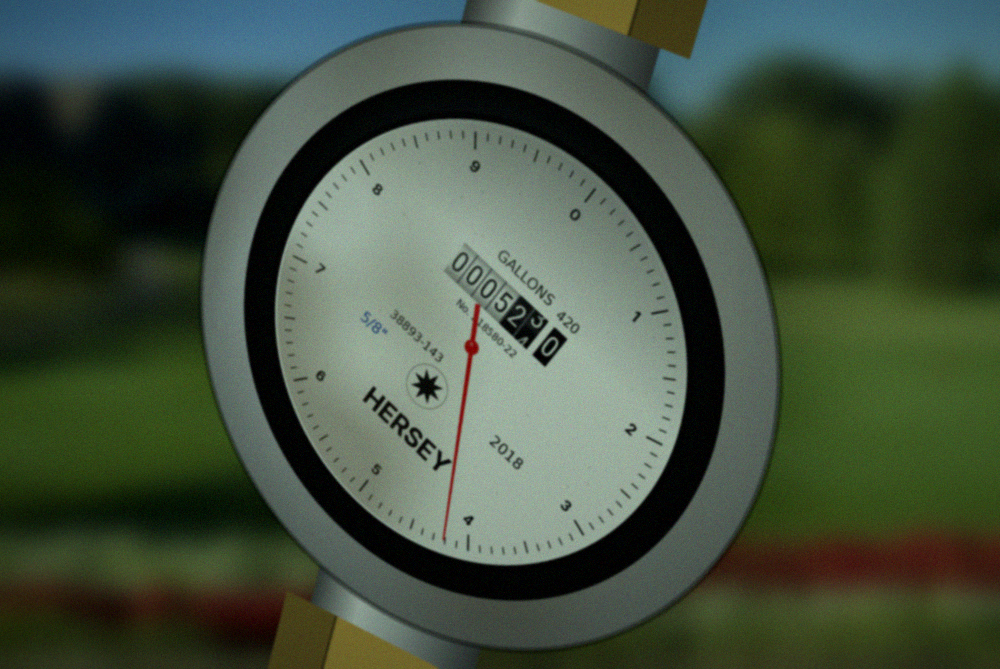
5234.2 gal
